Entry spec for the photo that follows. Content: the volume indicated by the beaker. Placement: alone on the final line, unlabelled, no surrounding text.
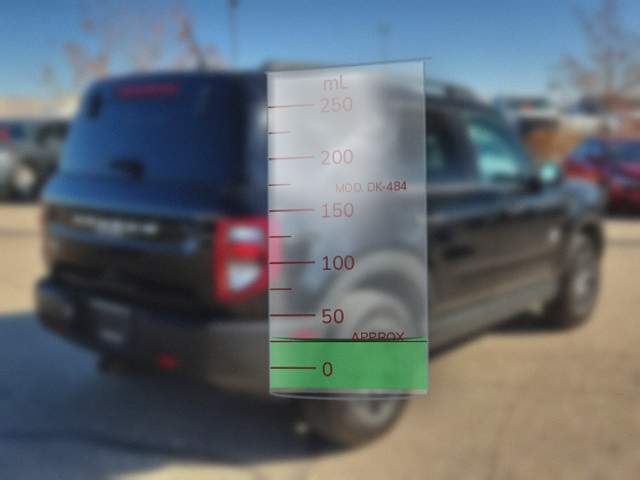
25 mL
